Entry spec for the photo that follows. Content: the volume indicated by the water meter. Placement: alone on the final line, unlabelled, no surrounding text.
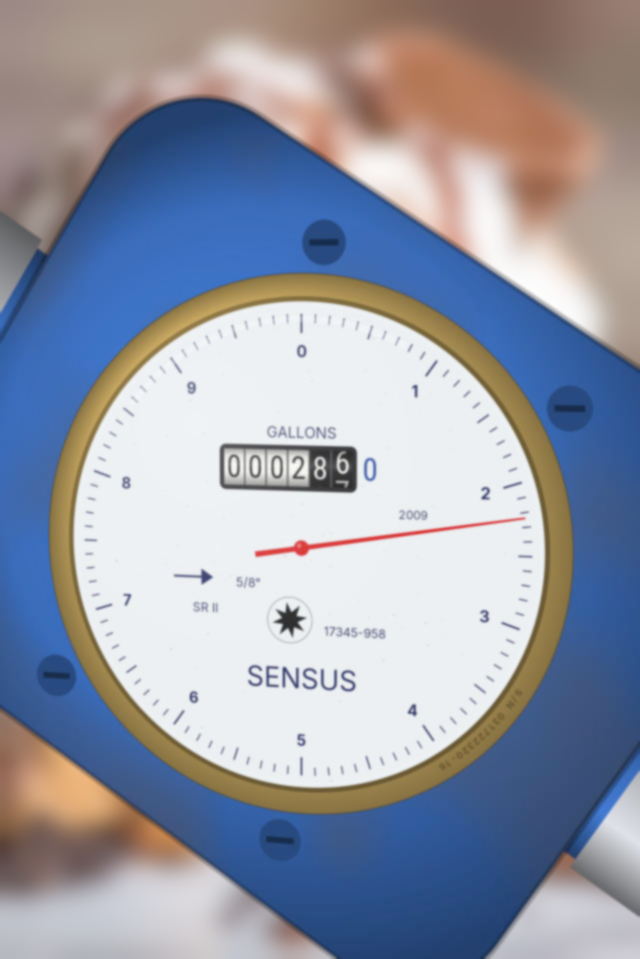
2862.2 gal
